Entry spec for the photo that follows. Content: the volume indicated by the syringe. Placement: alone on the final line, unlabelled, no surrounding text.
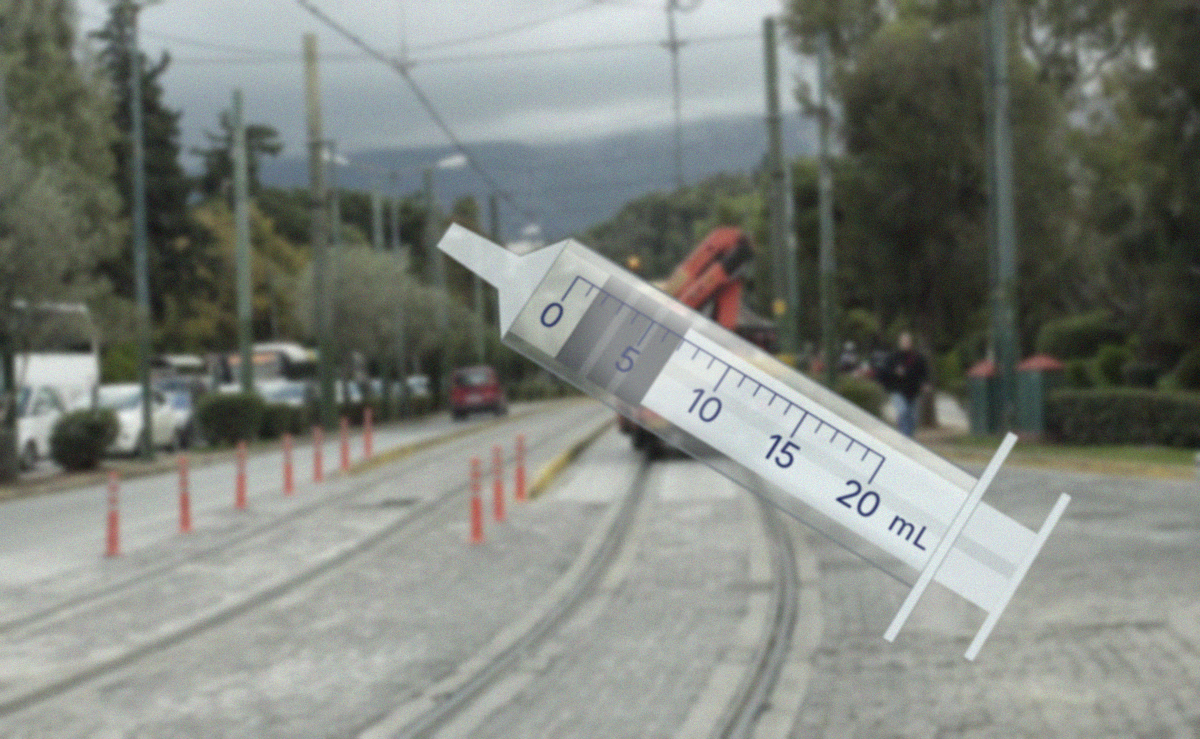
1.5 mL
